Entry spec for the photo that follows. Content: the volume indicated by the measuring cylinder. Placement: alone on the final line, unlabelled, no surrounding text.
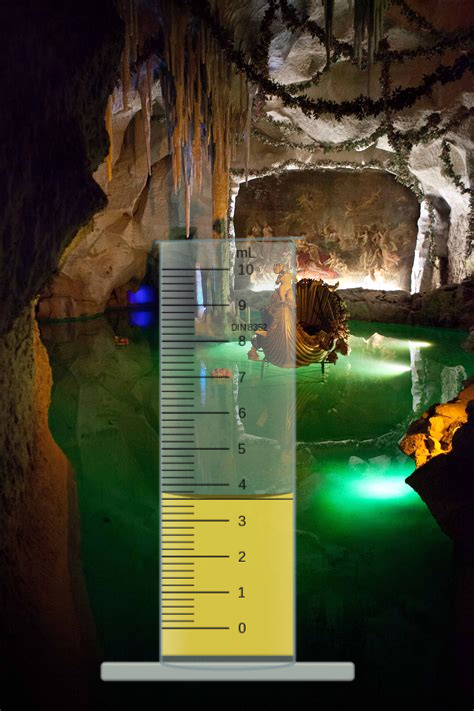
3.6 mL
